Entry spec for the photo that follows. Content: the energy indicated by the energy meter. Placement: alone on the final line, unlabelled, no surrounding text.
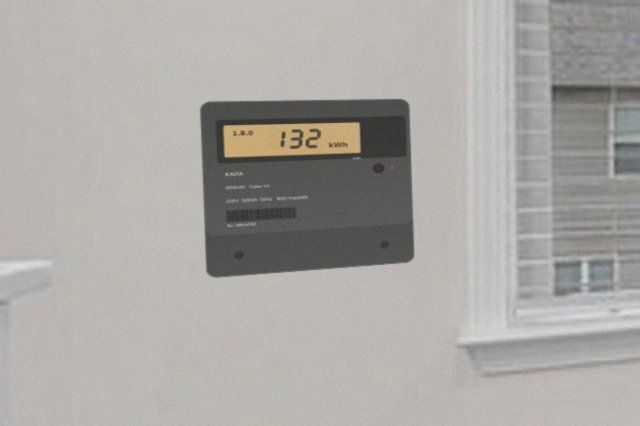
132 kWh
